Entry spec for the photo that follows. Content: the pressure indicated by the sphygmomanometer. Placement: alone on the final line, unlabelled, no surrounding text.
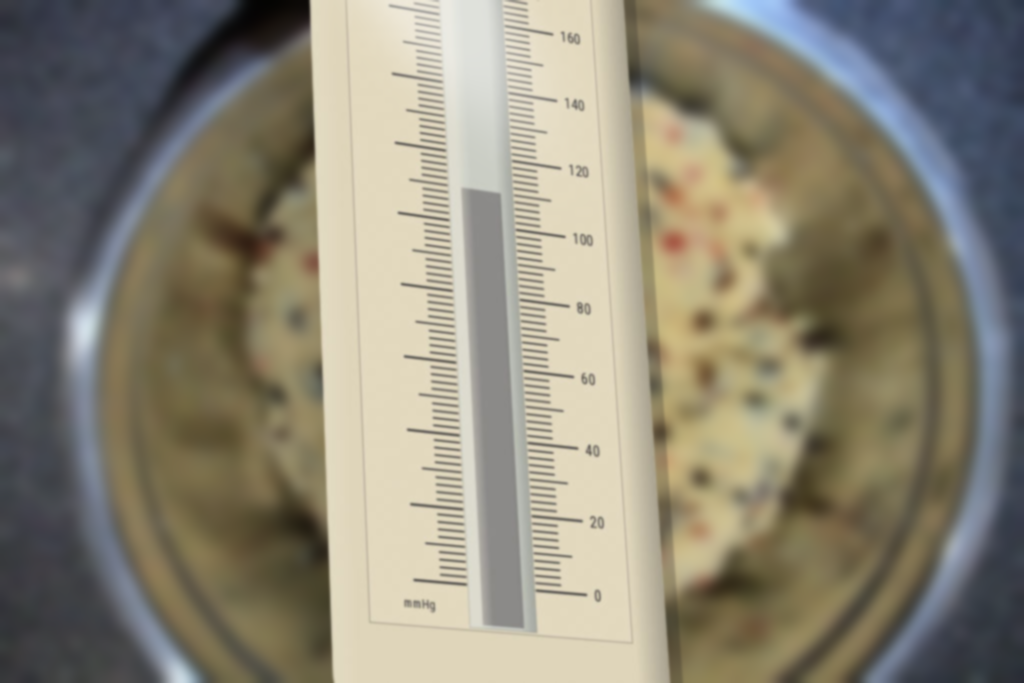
110 mmHg
